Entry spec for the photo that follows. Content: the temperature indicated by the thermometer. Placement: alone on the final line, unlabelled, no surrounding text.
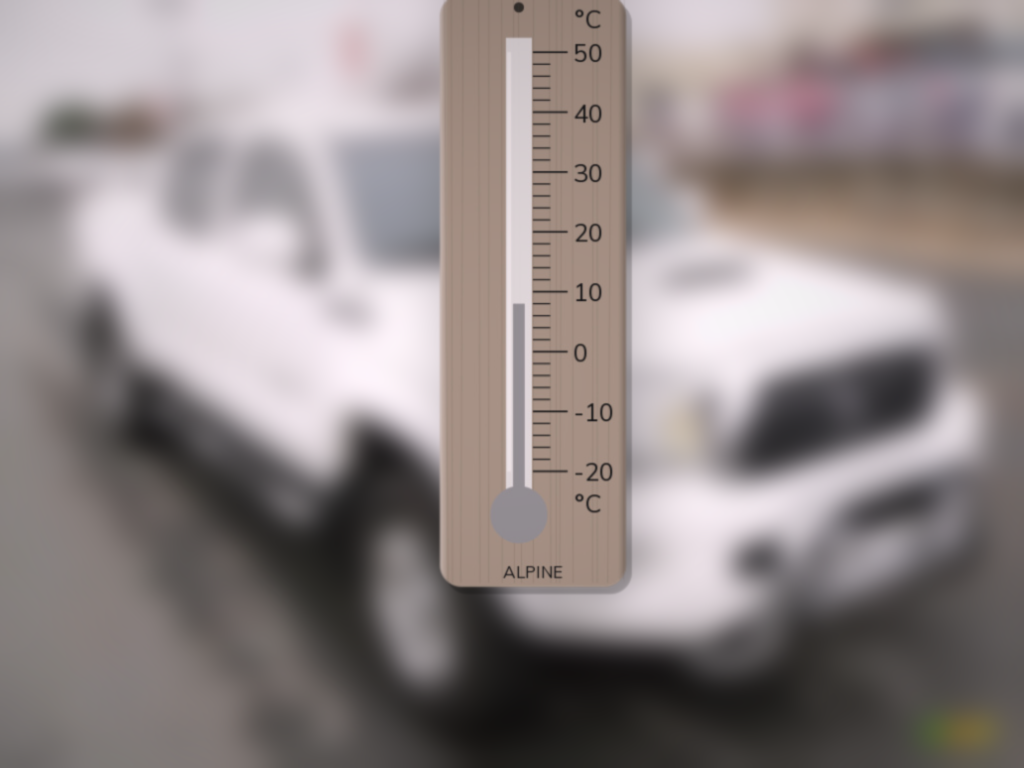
8 °C
